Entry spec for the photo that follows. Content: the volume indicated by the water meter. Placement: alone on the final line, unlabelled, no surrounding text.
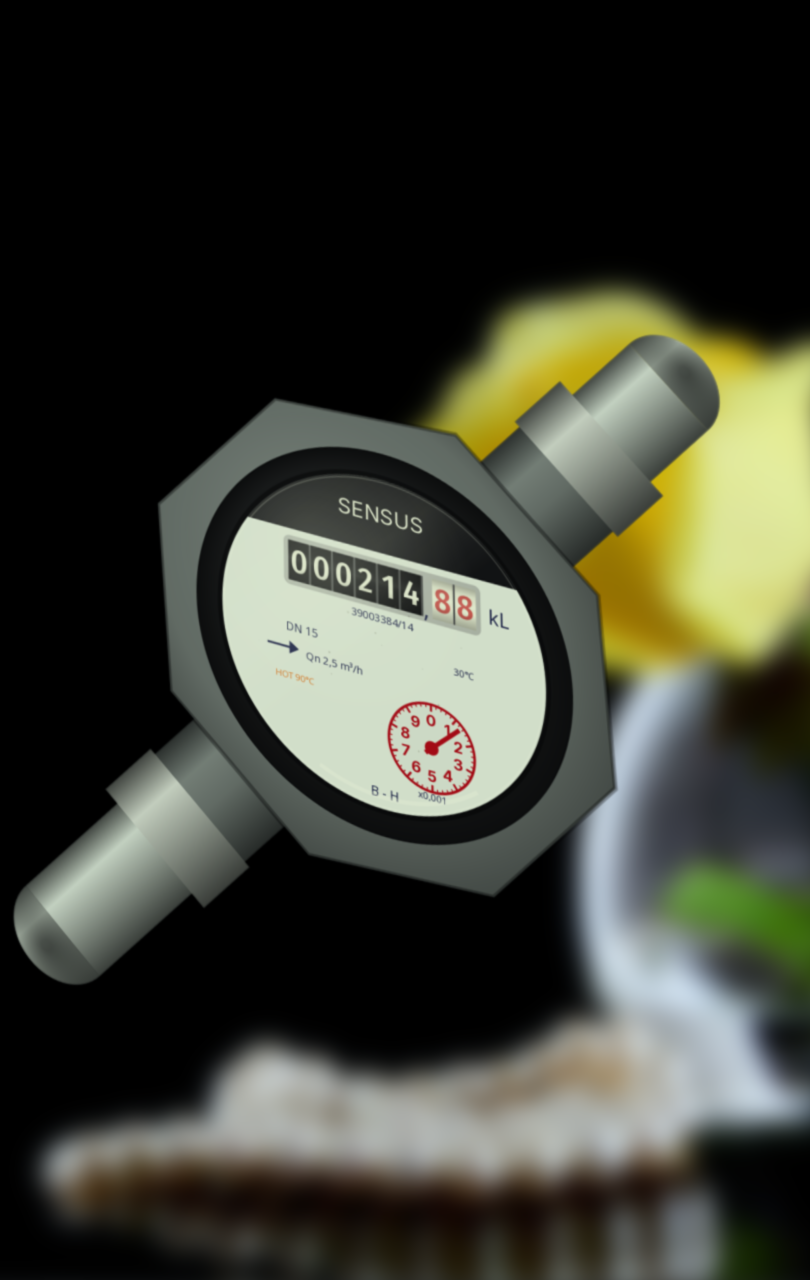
214.881 kL
